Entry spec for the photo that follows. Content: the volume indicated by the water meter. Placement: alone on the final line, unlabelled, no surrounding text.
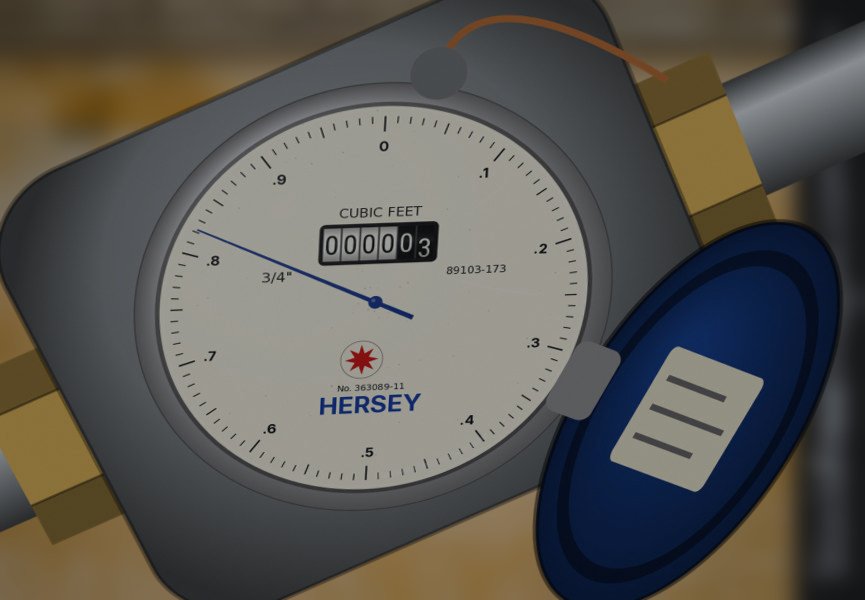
2.82 ft³
